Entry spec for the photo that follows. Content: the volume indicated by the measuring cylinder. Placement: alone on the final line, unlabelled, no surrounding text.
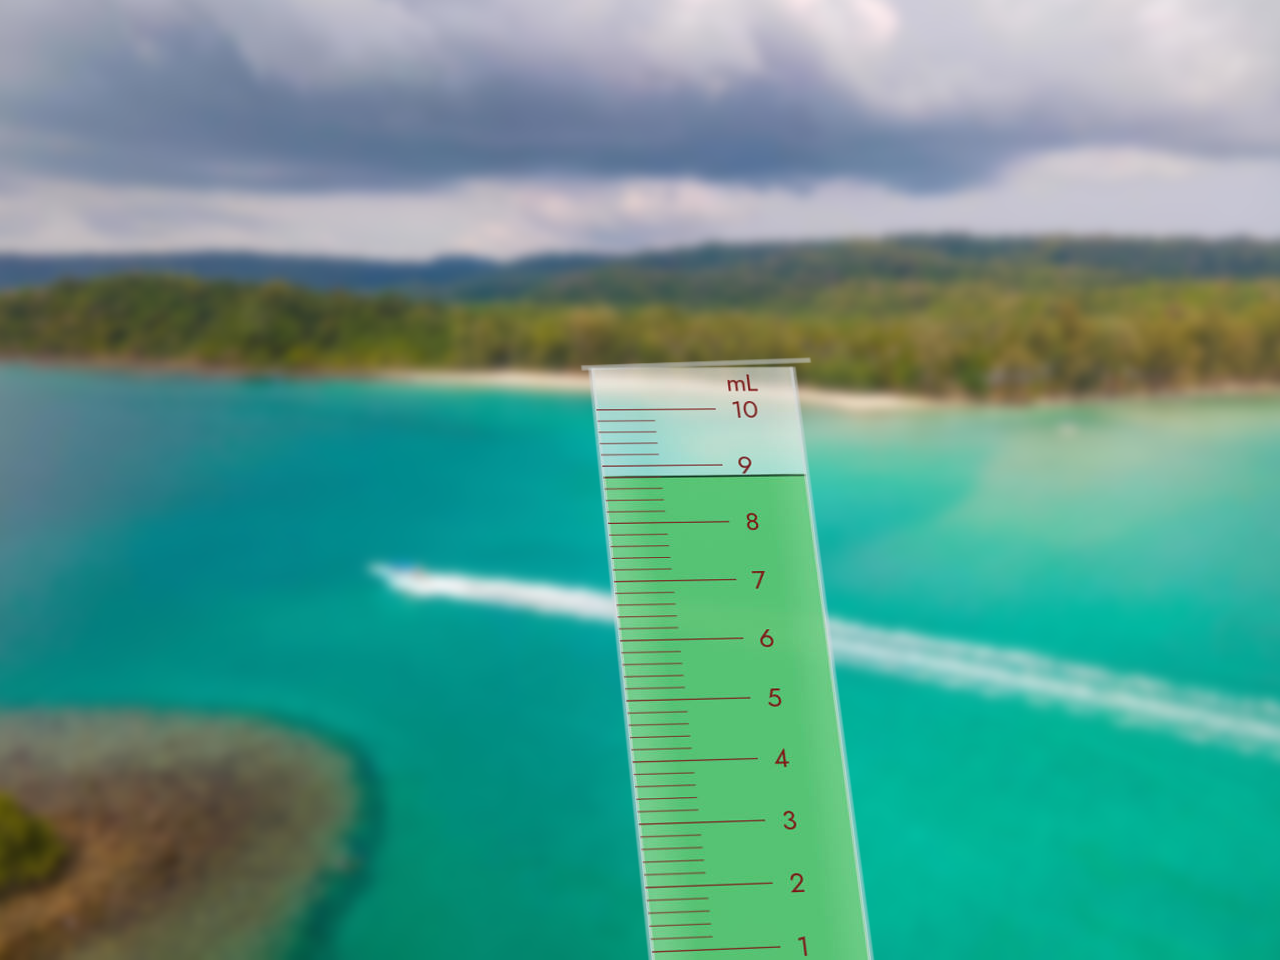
8.8 mL
